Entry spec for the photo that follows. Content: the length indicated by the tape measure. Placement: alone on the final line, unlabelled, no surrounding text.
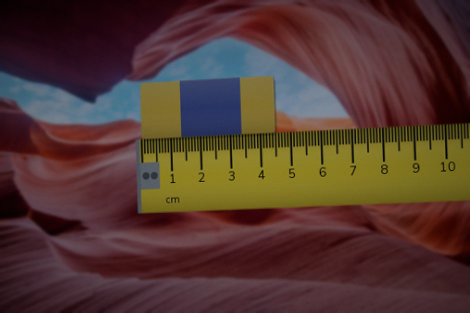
4.5 cm
